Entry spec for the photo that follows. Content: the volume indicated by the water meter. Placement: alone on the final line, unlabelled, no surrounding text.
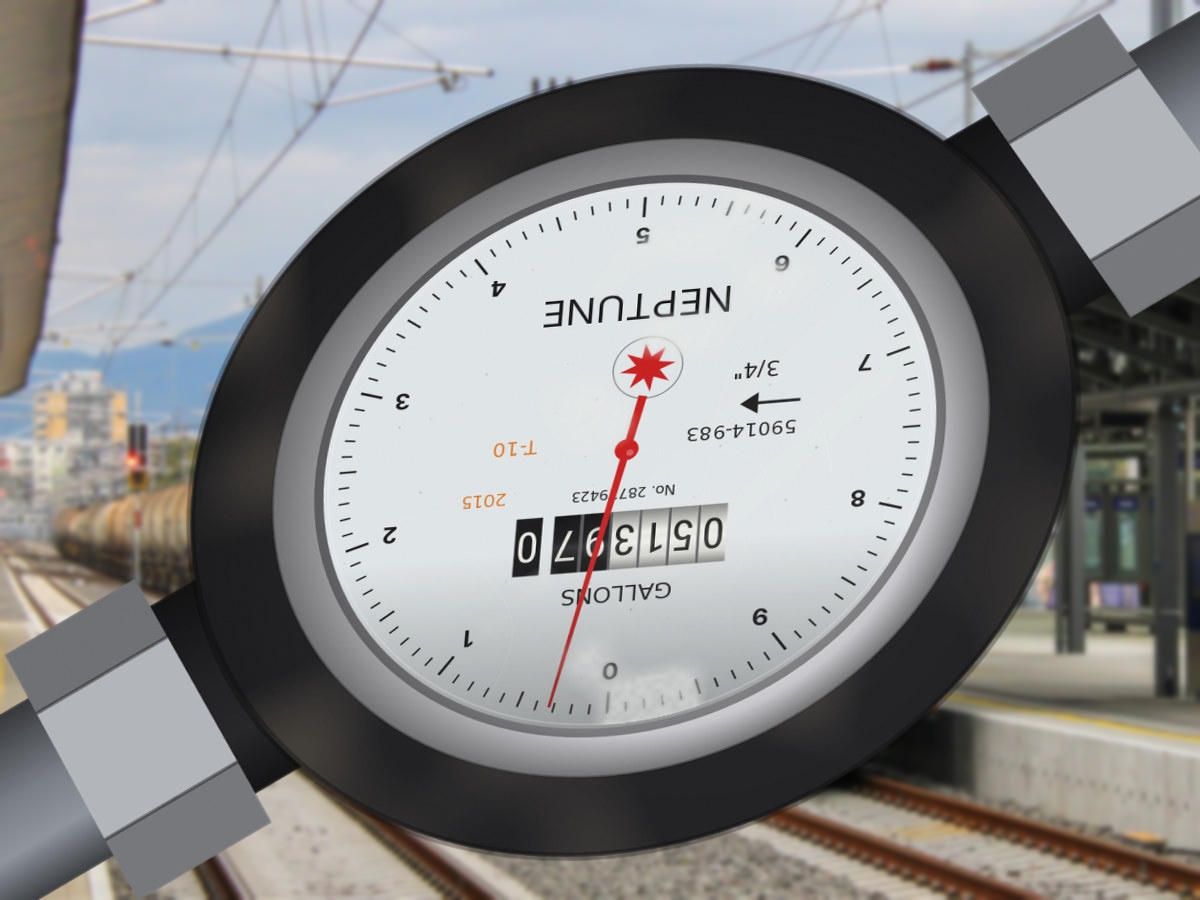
513970.3 gal
